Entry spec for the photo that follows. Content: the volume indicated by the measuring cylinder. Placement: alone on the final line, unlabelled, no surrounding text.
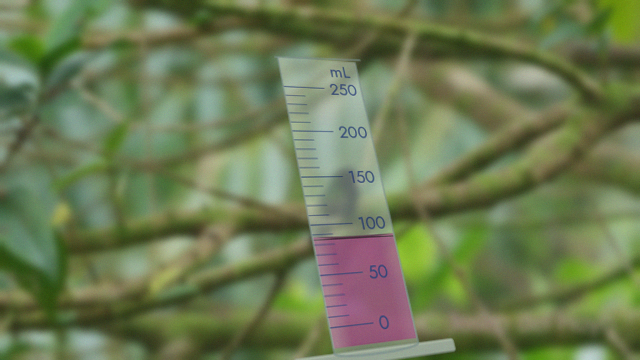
85 mL
